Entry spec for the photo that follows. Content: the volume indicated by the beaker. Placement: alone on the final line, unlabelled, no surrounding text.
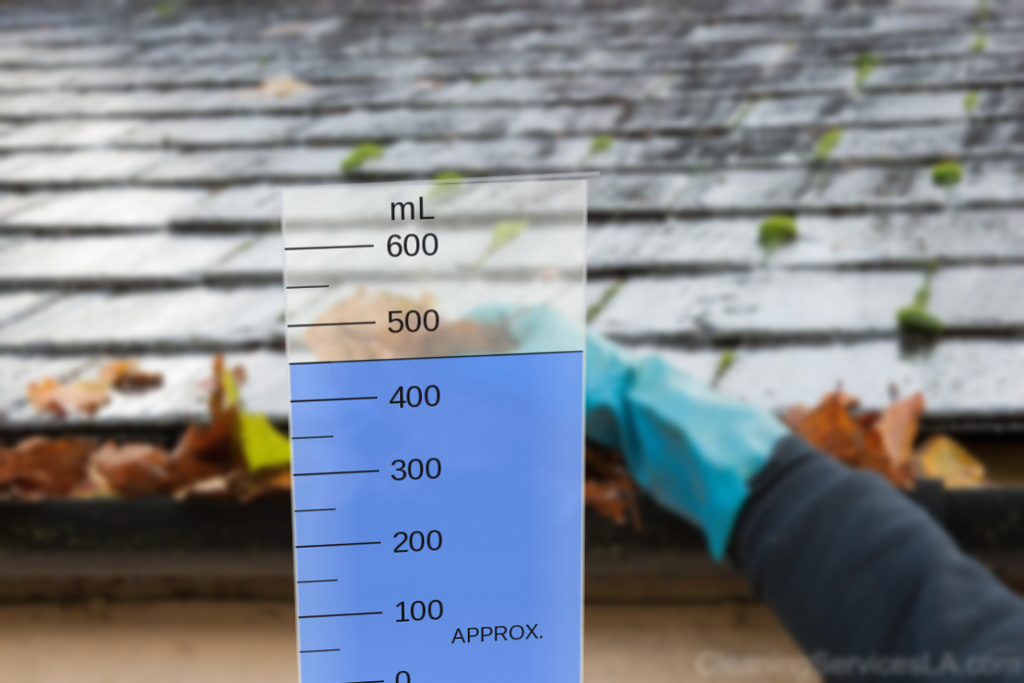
450 mL
